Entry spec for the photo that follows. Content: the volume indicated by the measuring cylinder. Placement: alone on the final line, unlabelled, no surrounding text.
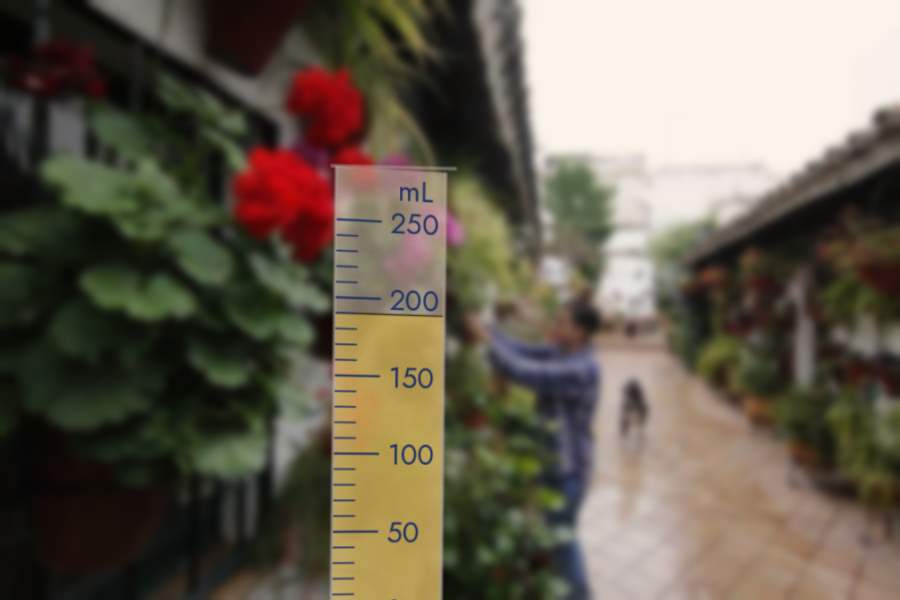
190 mL
